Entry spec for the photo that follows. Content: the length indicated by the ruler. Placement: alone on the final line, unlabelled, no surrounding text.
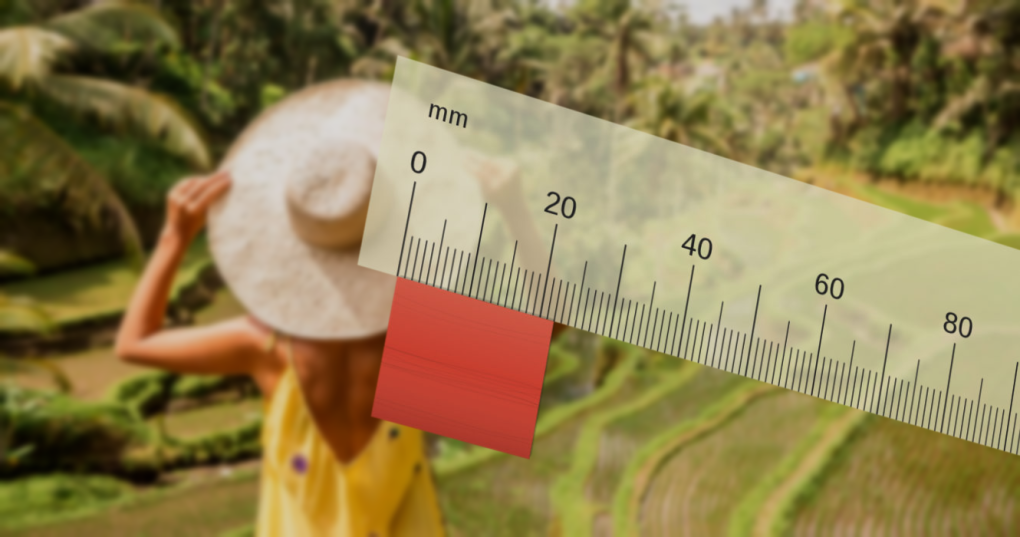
22 mm
